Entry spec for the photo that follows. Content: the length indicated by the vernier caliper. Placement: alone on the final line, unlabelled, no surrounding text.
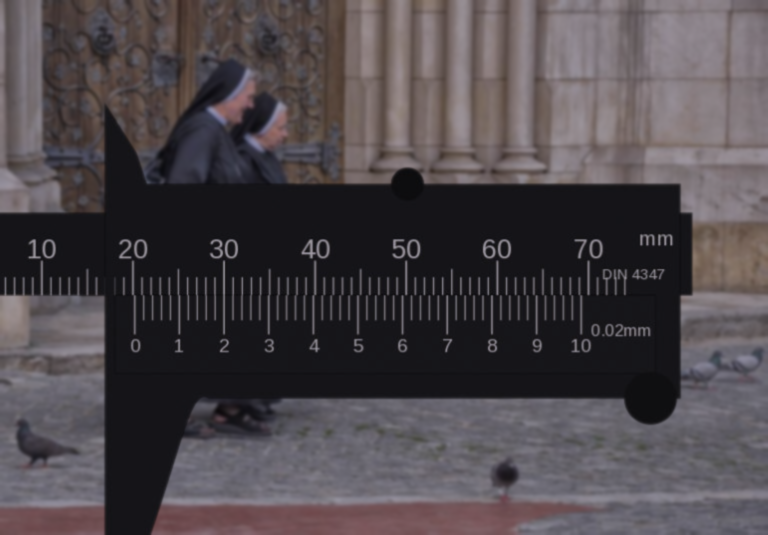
20.2 mm
